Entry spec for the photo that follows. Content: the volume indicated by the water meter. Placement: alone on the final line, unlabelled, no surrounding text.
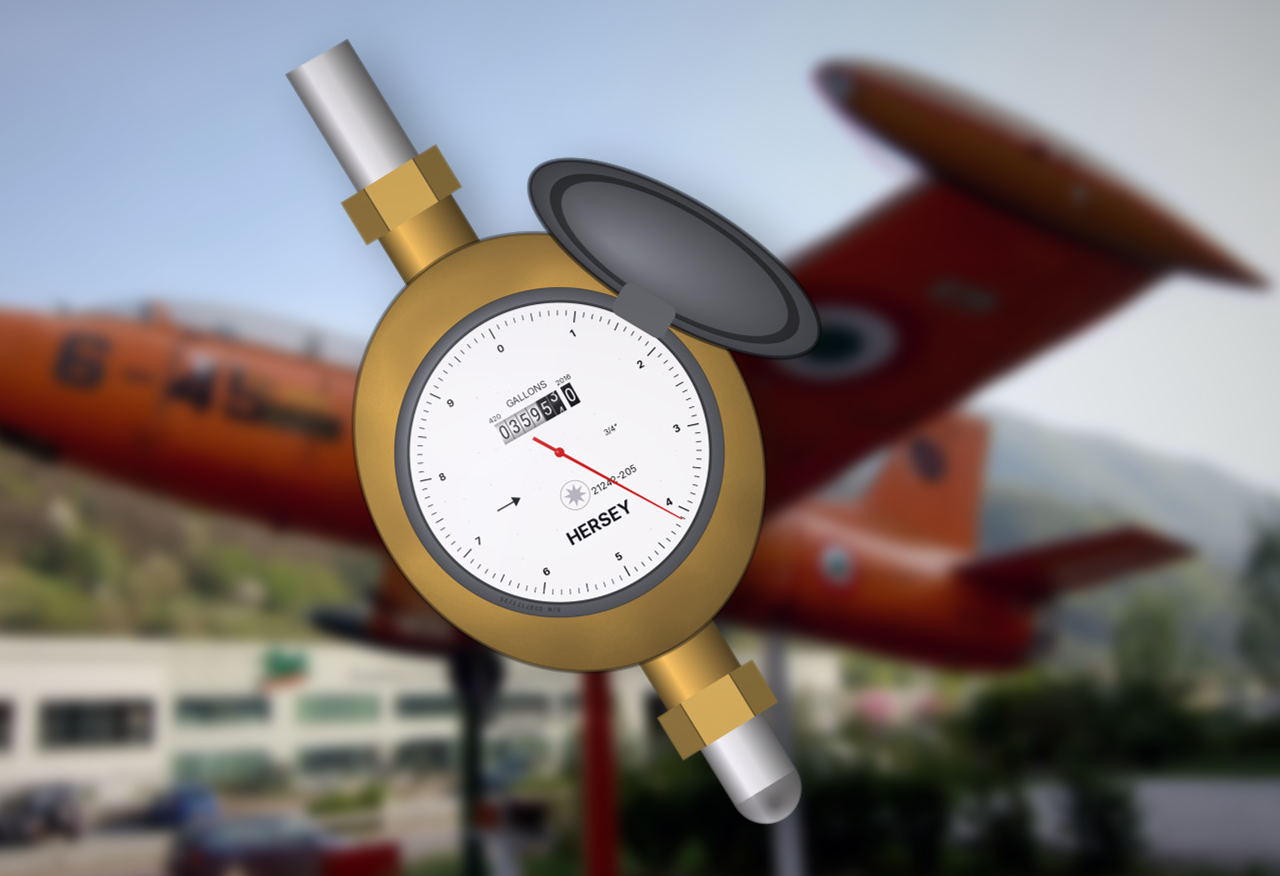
359534.1 gal
